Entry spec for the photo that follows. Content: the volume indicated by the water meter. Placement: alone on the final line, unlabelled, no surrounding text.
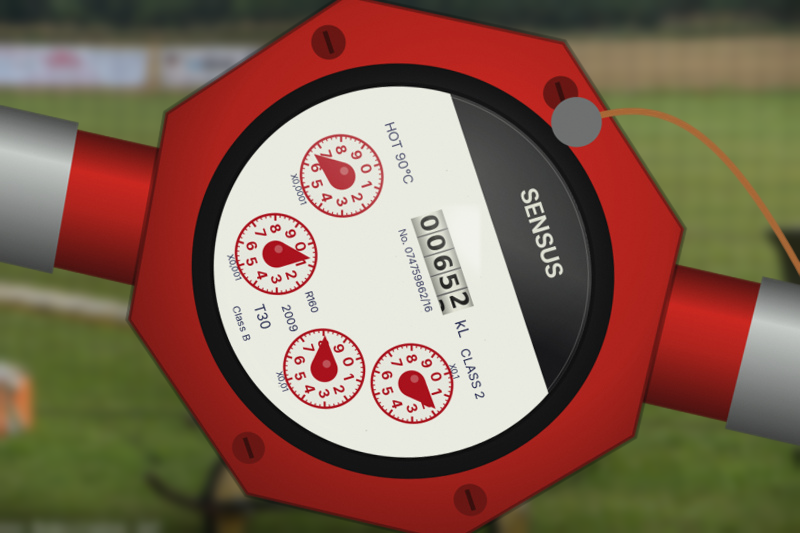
652.1806 kL
